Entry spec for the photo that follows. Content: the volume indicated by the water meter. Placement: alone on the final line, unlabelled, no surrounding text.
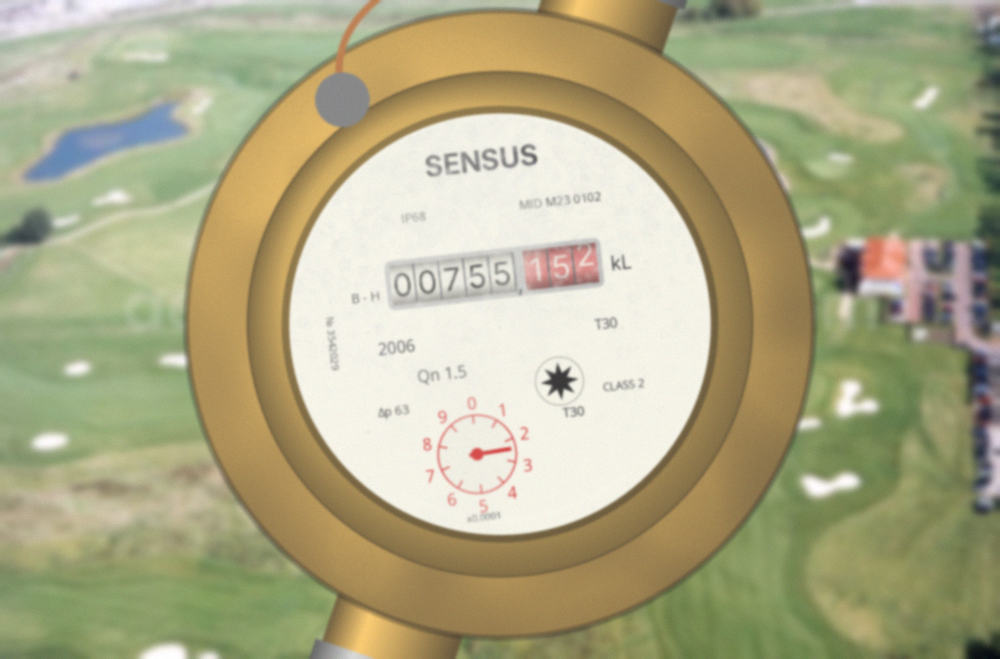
755.1522 kL
